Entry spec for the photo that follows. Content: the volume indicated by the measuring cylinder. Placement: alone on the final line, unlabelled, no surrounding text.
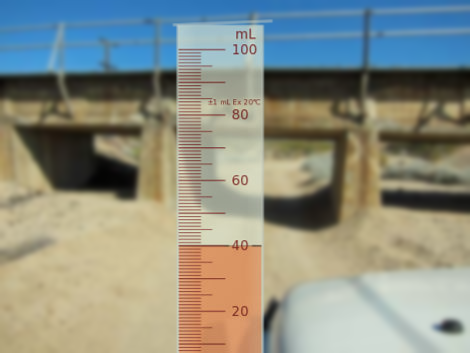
40 mL
